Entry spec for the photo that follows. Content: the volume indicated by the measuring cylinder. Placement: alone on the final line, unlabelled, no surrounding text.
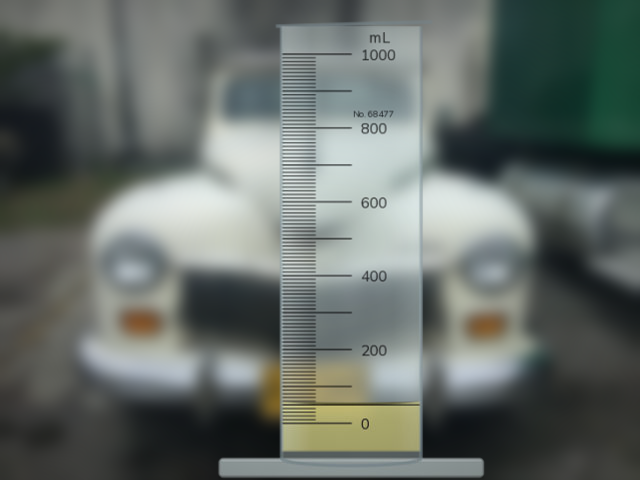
50 mL
